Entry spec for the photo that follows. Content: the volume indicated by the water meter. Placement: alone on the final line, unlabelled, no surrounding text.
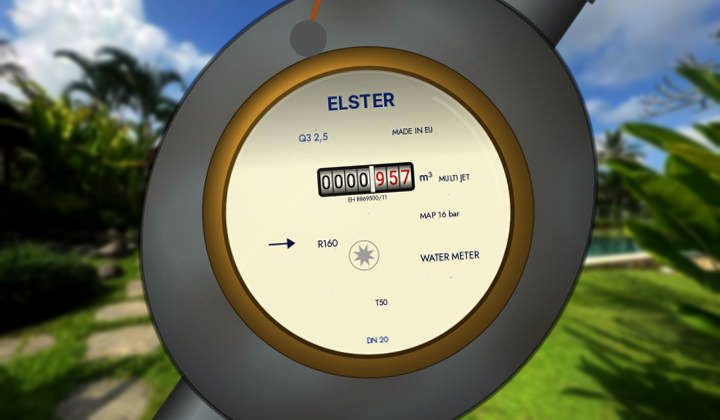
0.957 m³
